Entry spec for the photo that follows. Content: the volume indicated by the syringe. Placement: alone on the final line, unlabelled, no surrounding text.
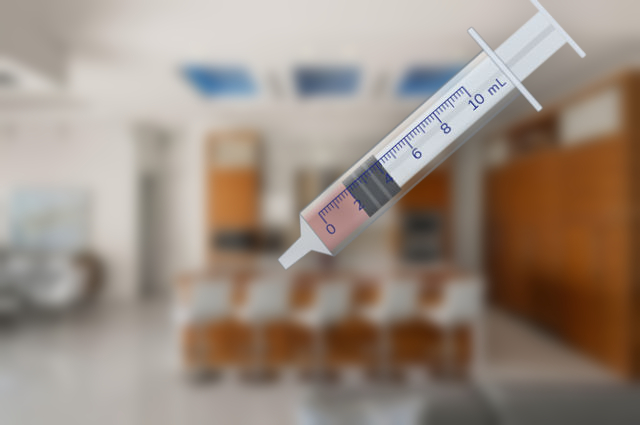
2 mL
